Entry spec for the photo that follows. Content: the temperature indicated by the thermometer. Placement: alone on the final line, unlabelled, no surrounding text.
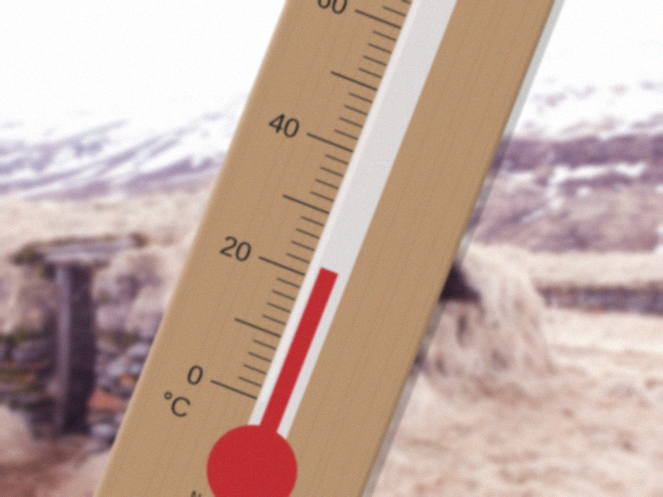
22 °C
